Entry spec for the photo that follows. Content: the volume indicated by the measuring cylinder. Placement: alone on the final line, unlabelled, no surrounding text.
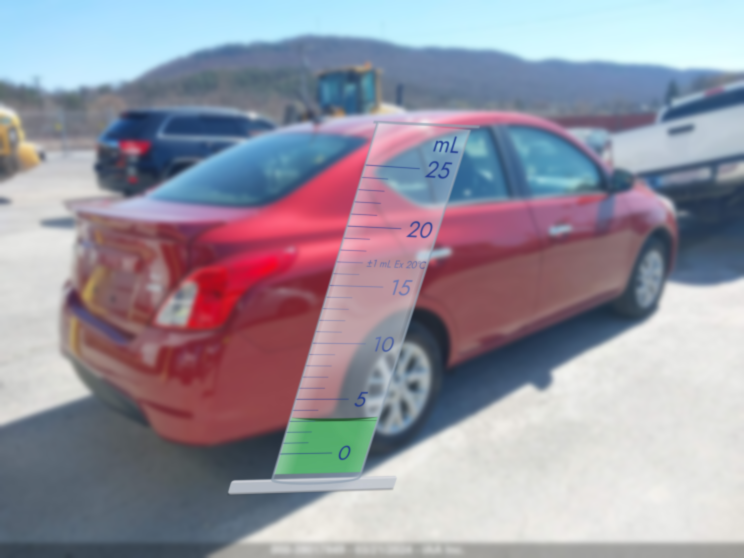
3 mL
